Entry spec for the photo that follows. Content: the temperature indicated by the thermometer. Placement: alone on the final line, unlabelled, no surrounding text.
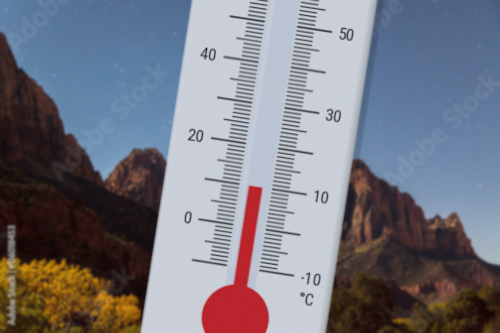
10 °C
